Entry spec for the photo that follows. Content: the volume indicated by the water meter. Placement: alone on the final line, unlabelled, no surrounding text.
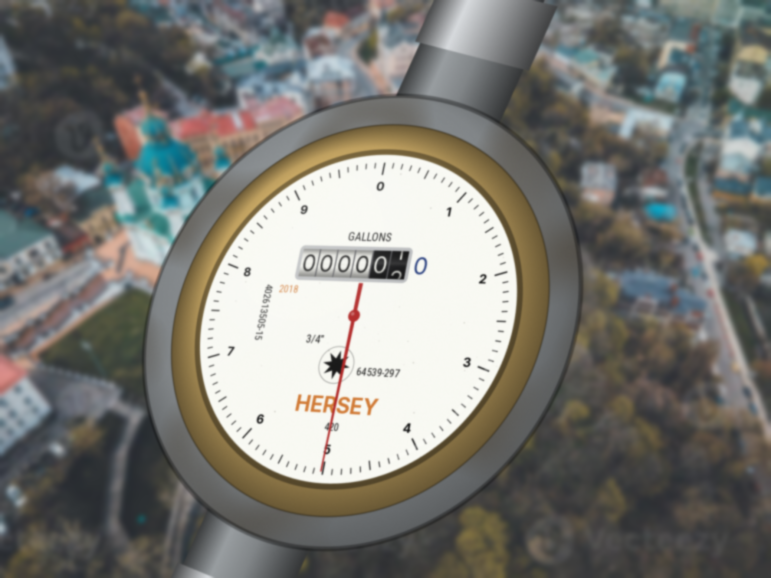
15.0 gal
